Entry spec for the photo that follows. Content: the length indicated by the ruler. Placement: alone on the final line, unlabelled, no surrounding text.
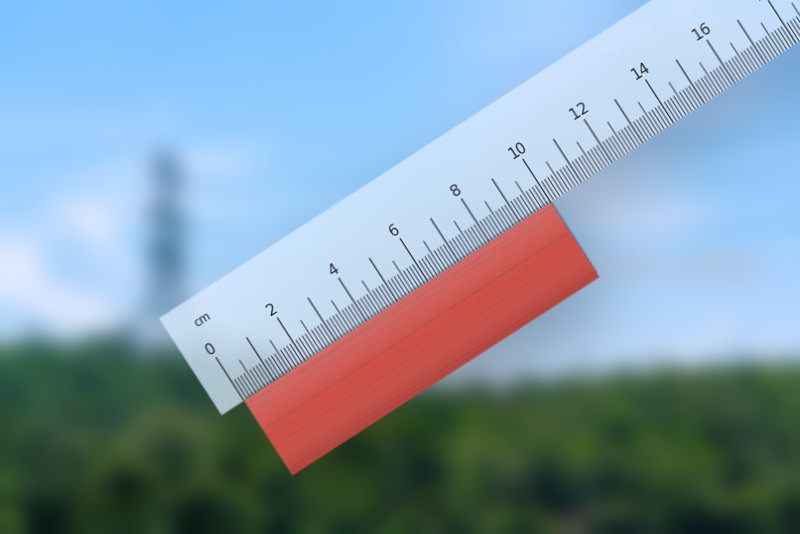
10 cm
